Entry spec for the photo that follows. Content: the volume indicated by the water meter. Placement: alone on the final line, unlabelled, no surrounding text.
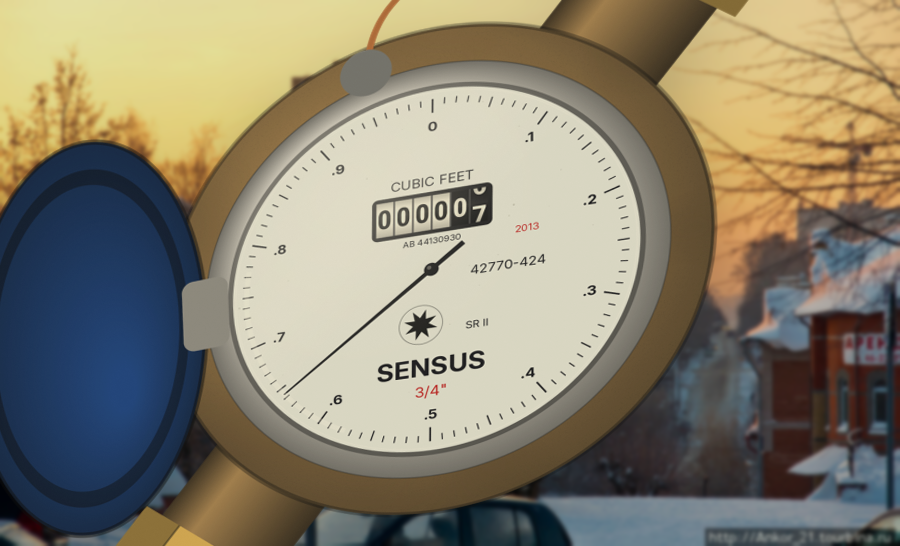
6.64 ft³
